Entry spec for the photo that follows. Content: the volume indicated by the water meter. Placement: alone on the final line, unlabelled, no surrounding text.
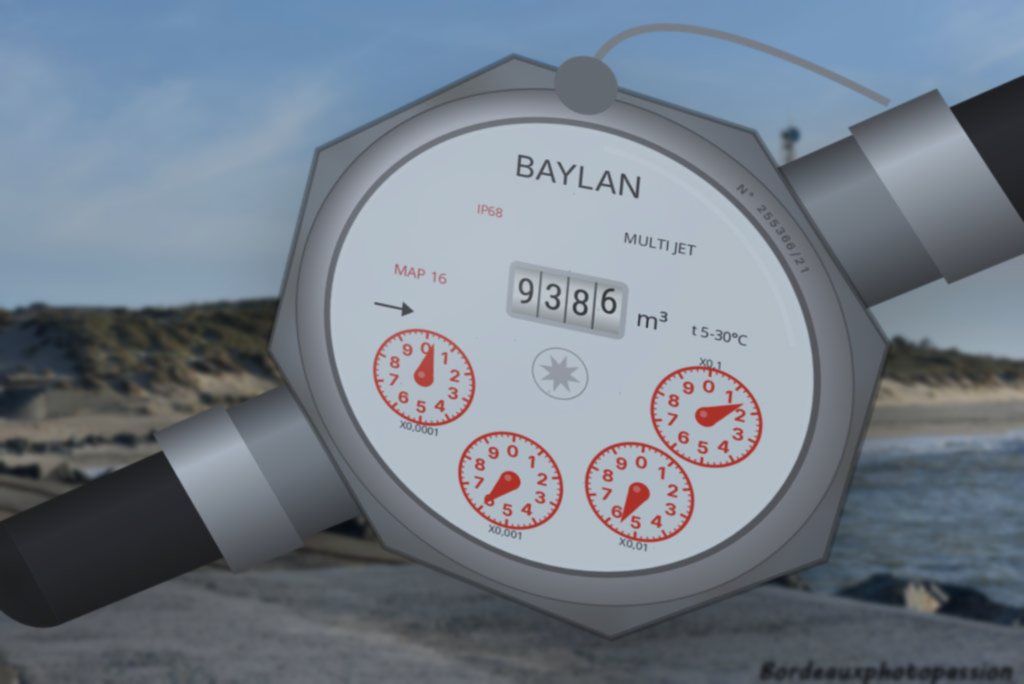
9386.1560 m³
